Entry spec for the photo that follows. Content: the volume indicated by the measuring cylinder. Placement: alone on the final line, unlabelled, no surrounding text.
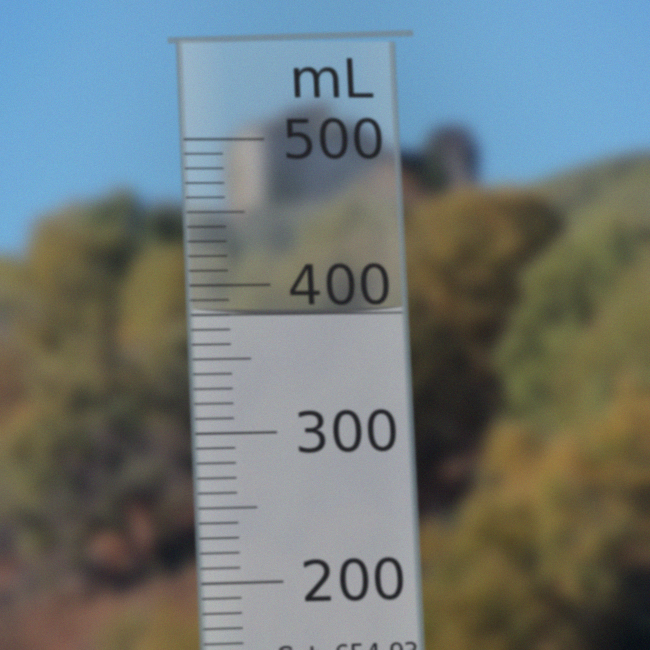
380 mL
